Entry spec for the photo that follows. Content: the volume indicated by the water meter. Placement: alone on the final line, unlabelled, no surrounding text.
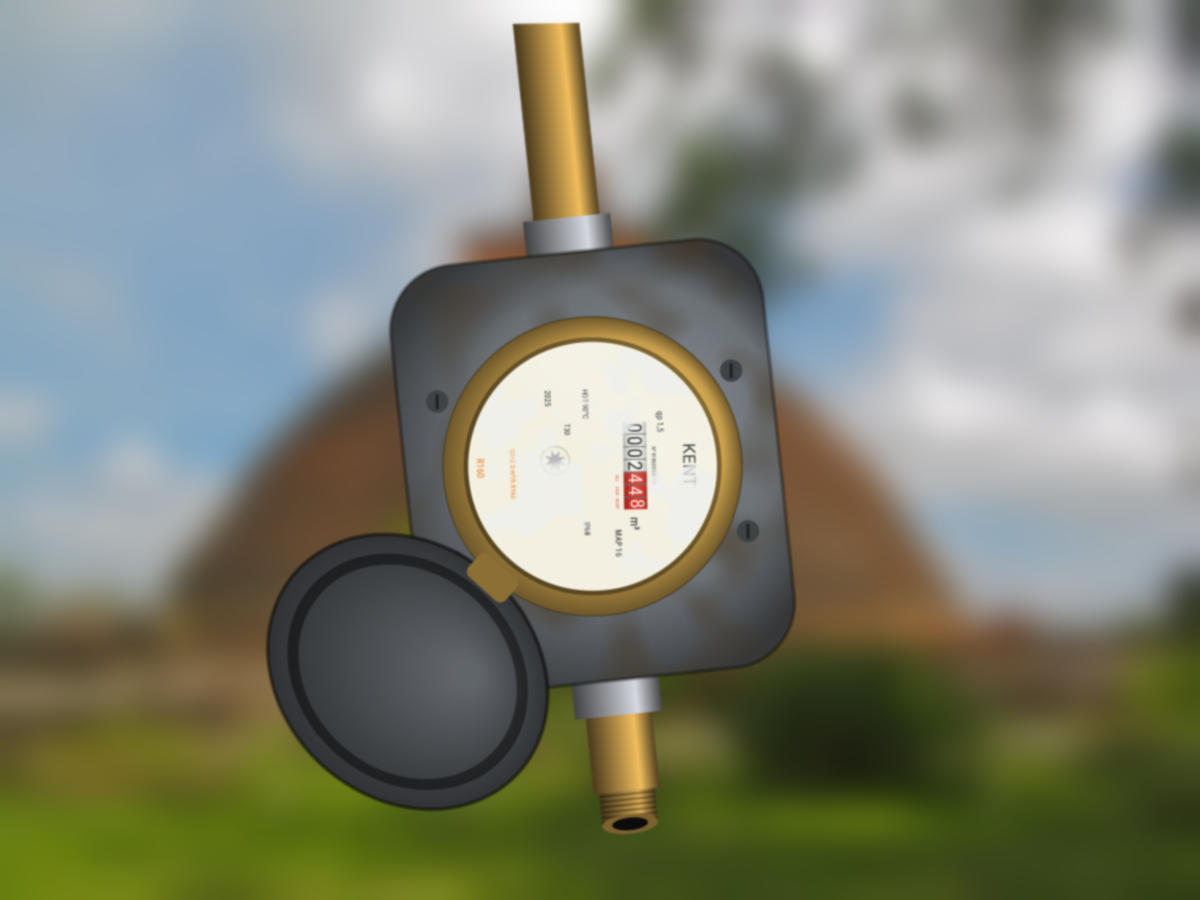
2.448 m³
